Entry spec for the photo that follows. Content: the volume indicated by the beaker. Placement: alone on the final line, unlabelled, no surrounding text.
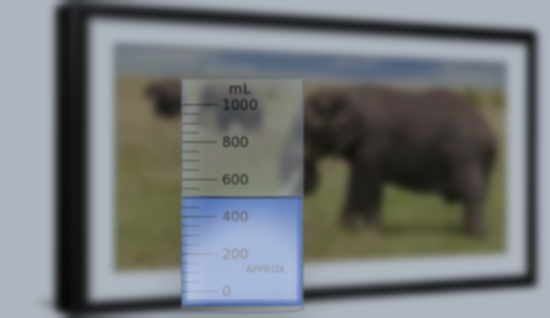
500 mL
